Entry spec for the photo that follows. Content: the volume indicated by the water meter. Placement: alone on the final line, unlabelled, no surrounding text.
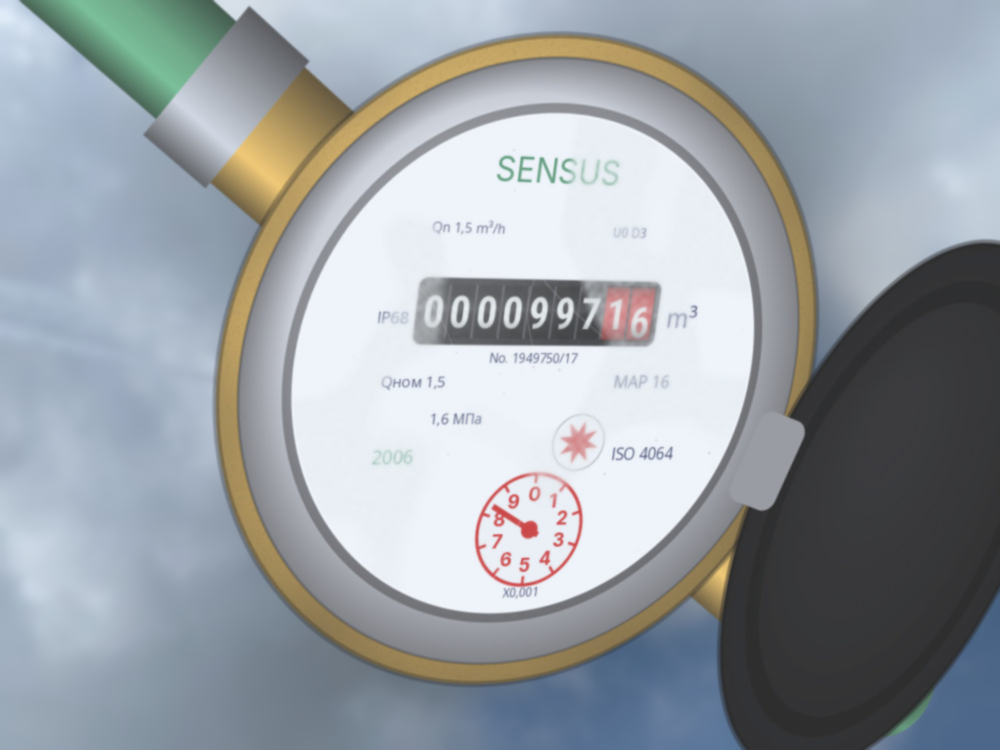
997.158 m³
